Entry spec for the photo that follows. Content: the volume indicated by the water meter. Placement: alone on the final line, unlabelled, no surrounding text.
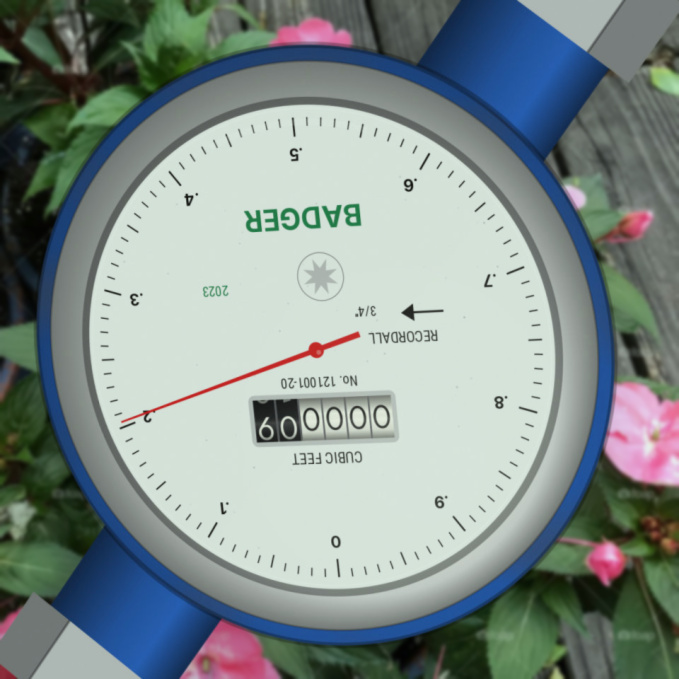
9.20 ft³
